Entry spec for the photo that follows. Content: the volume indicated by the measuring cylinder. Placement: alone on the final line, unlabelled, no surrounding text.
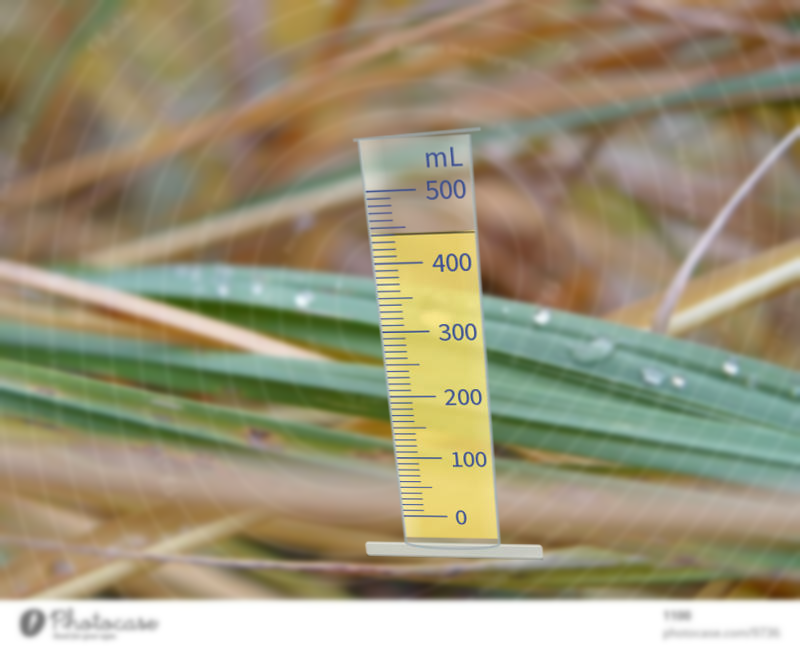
440 mL
